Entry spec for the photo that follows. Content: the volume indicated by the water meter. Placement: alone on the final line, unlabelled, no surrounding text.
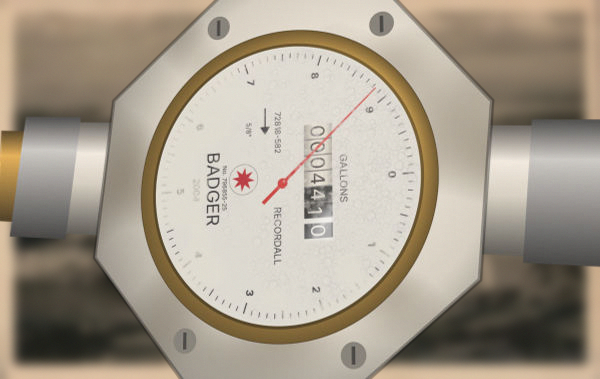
4408.8 gal
